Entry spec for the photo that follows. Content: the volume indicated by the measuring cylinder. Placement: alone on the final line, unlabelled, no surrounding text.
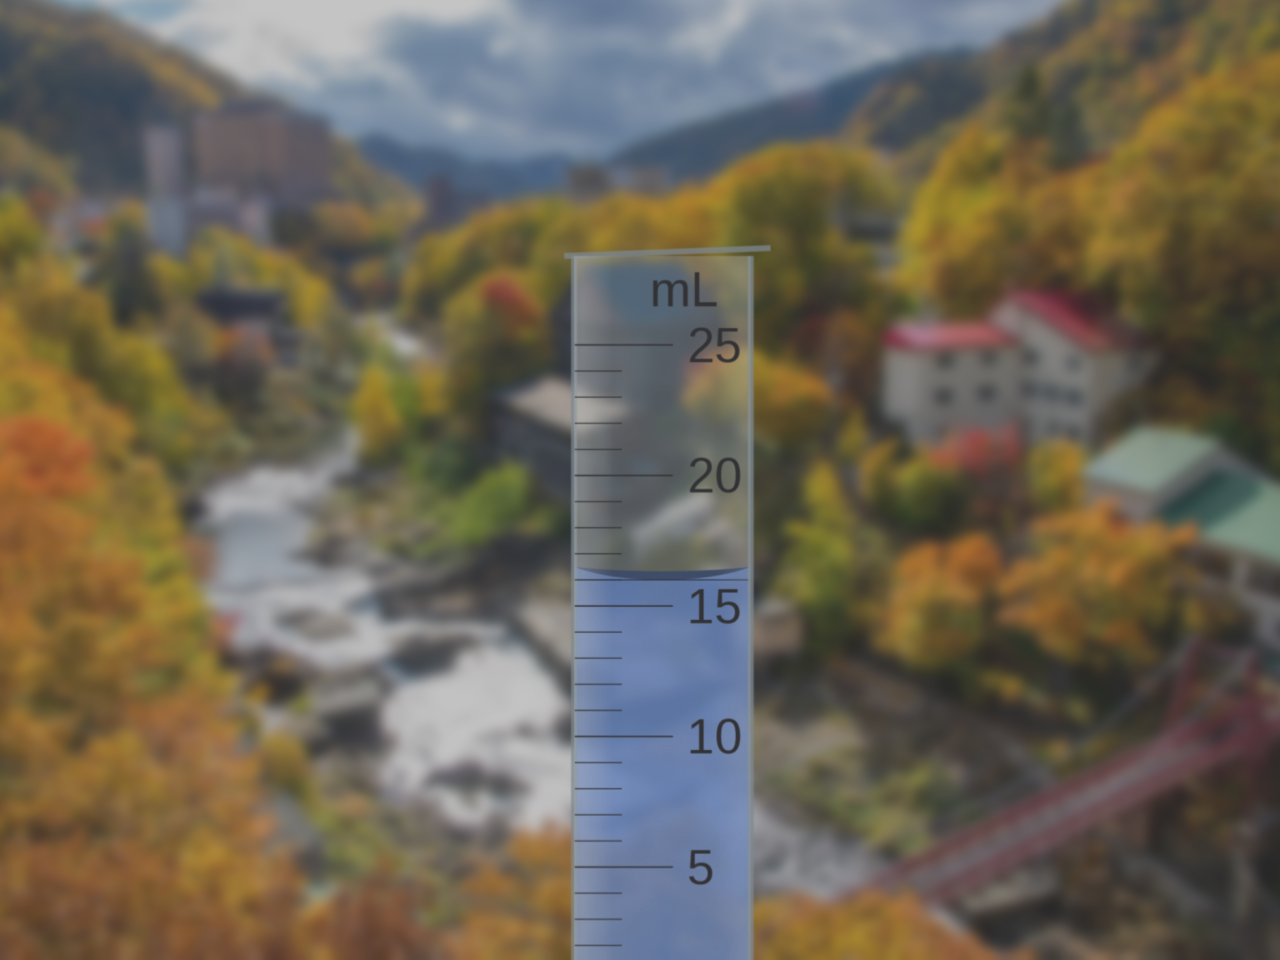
16 mL
